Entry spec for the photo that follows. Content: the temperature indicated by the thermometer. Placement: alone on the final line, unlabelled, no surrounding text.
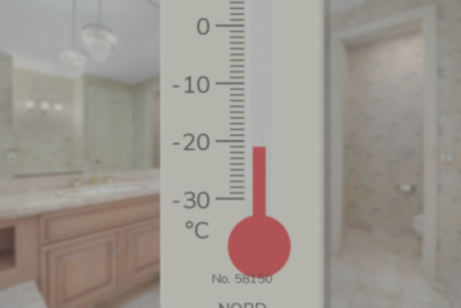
-21 °C
